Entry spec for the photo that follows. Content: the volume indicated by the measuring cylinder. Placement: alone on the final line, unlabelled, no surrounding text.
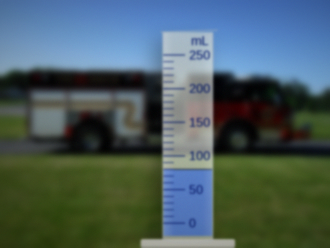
80 mL
